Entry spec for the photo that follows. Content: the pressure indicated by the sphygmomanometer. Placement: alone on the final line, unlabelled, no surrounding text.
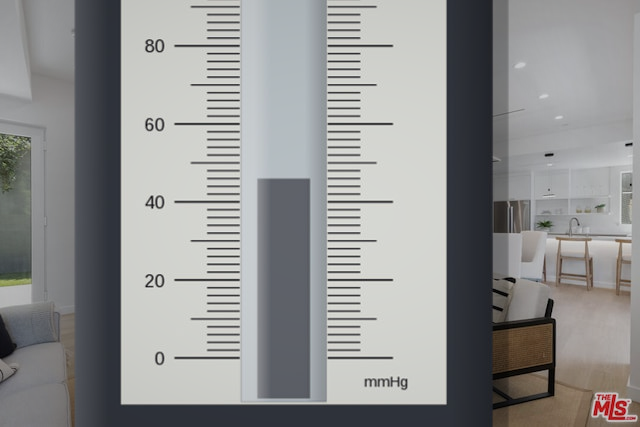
46 mmHg
